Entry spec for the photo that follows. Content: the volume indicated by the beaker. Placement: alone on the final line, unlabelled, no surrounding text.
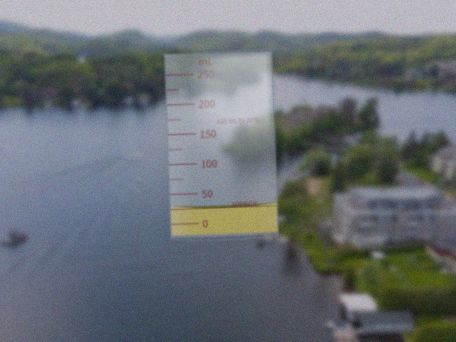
25 mL
